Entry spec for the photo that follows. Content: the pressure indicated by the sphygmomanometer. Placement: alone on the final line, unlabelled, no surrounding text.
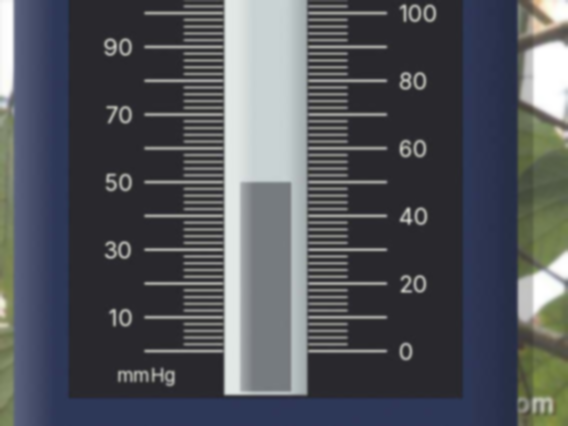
50 mmHg
